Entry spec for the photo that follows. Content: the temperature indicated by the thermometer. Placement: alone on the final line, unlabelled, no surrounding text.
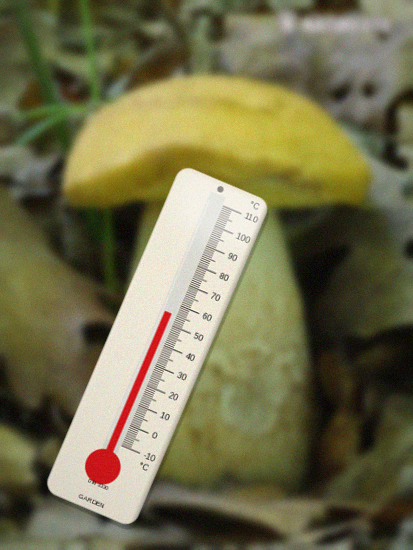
55 °C
